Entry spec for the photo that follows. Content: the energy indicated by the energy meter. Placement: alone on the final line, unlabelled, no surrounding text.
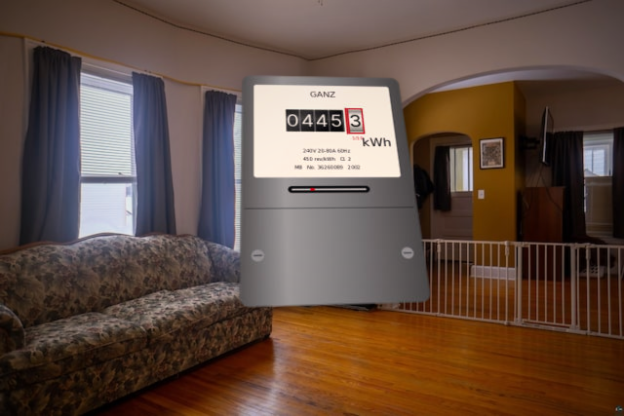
445.3 kWh
